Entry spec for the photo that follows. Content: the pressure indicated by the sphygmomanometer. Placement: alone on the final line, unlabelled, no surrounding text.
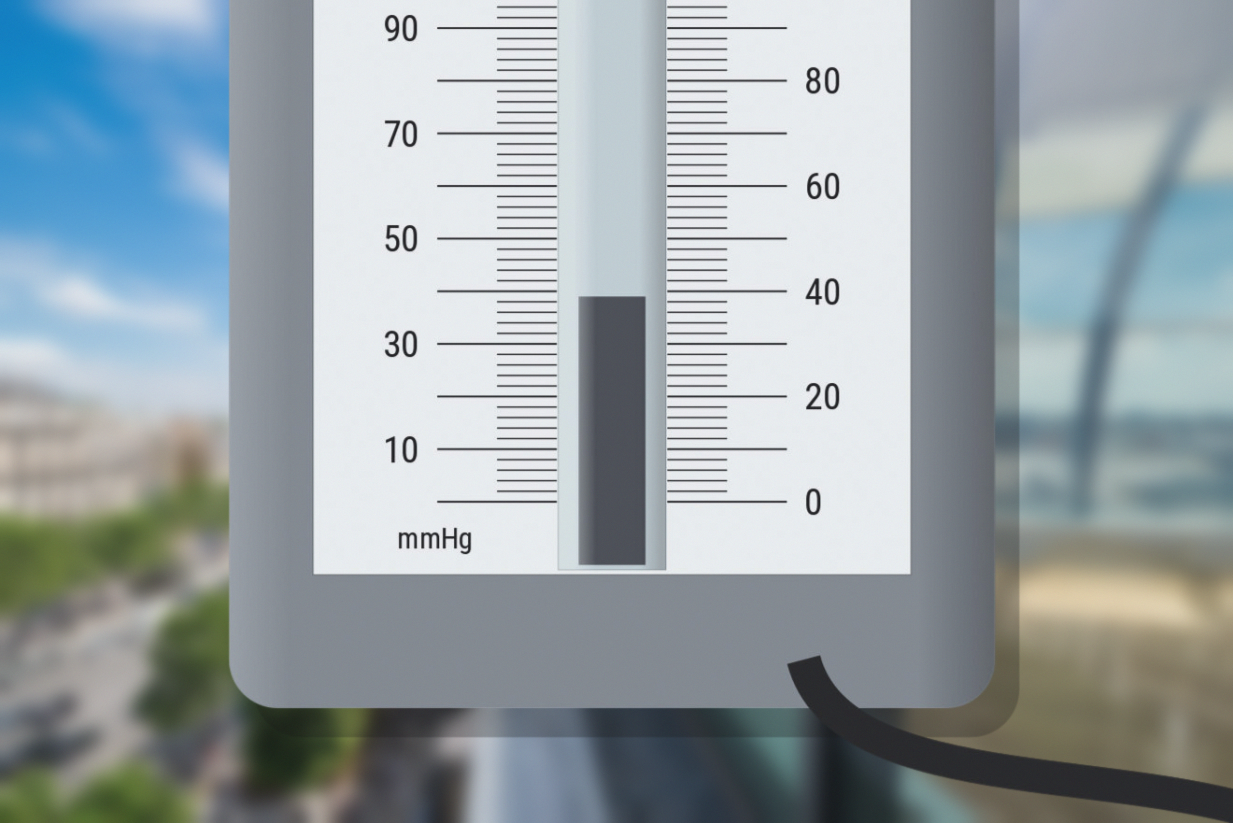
39 mmHg
